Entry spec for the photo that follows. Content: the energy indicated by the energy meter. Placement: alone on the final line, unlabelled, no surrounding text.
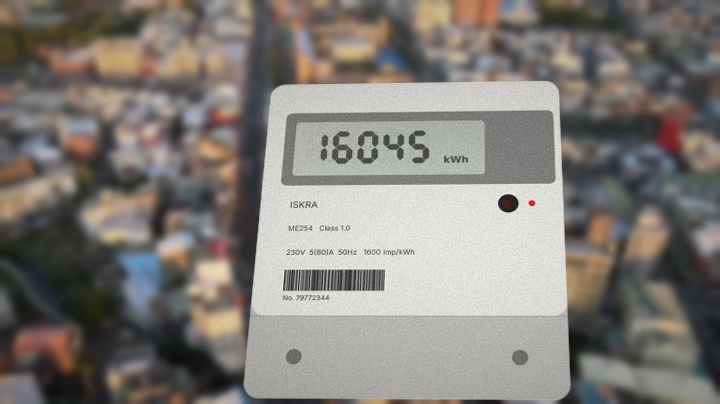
16045 kWh
